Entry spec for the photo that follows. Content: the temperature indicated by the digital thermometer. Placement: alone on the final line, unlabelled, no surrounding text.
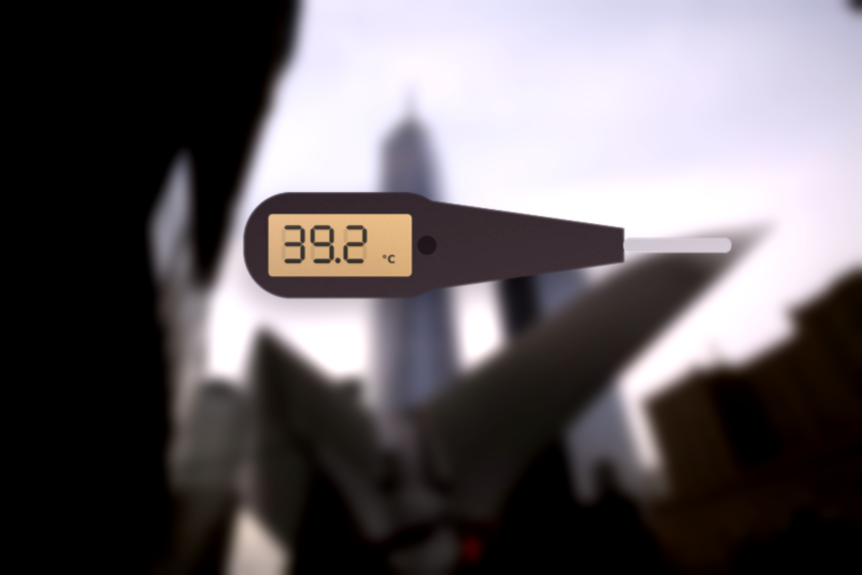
39.2 °C
